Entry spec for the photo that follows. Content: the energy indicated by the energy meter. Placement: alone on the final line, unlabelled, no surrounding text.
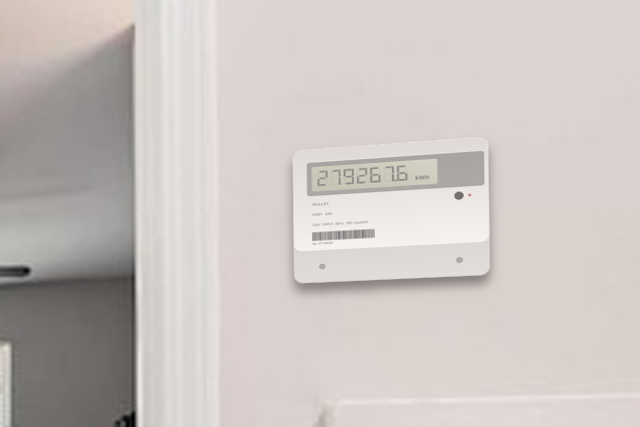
279267.6 kWh
